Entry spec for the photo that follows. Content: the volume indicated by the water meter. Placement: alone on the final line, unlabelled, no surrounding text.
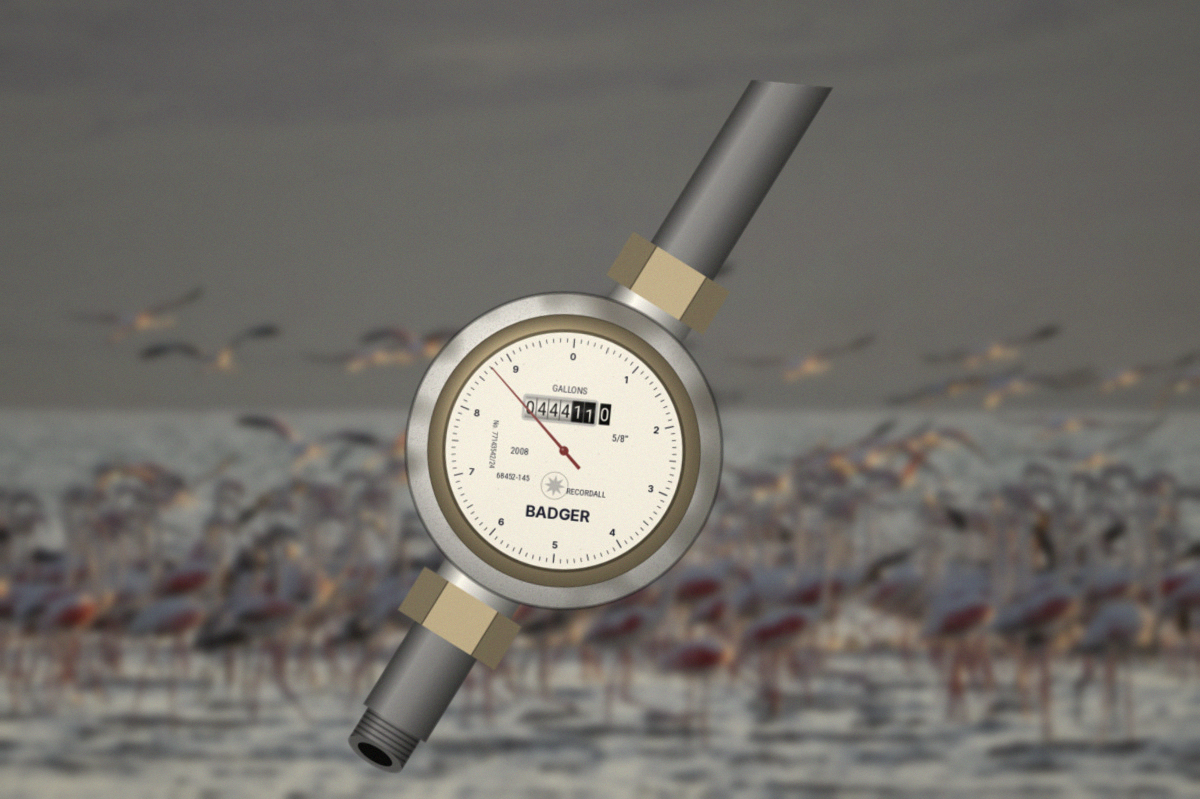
444108.7 gal
